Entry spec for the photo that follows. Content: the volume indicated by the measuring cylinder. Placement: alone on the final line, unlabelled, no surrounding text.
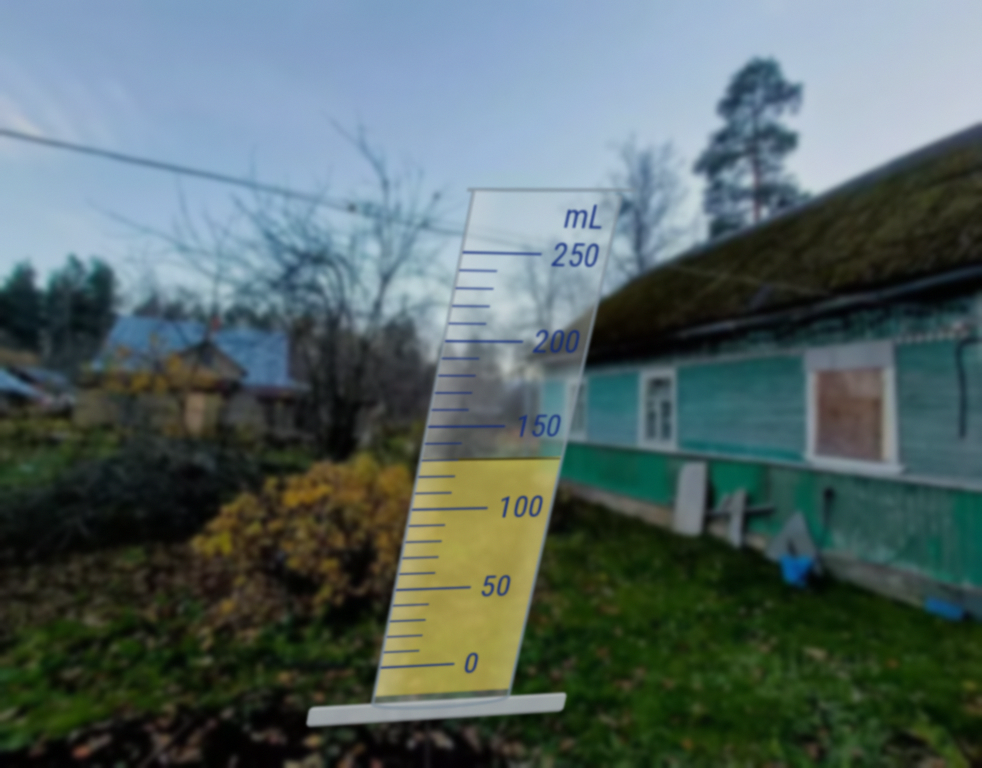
130 mL
